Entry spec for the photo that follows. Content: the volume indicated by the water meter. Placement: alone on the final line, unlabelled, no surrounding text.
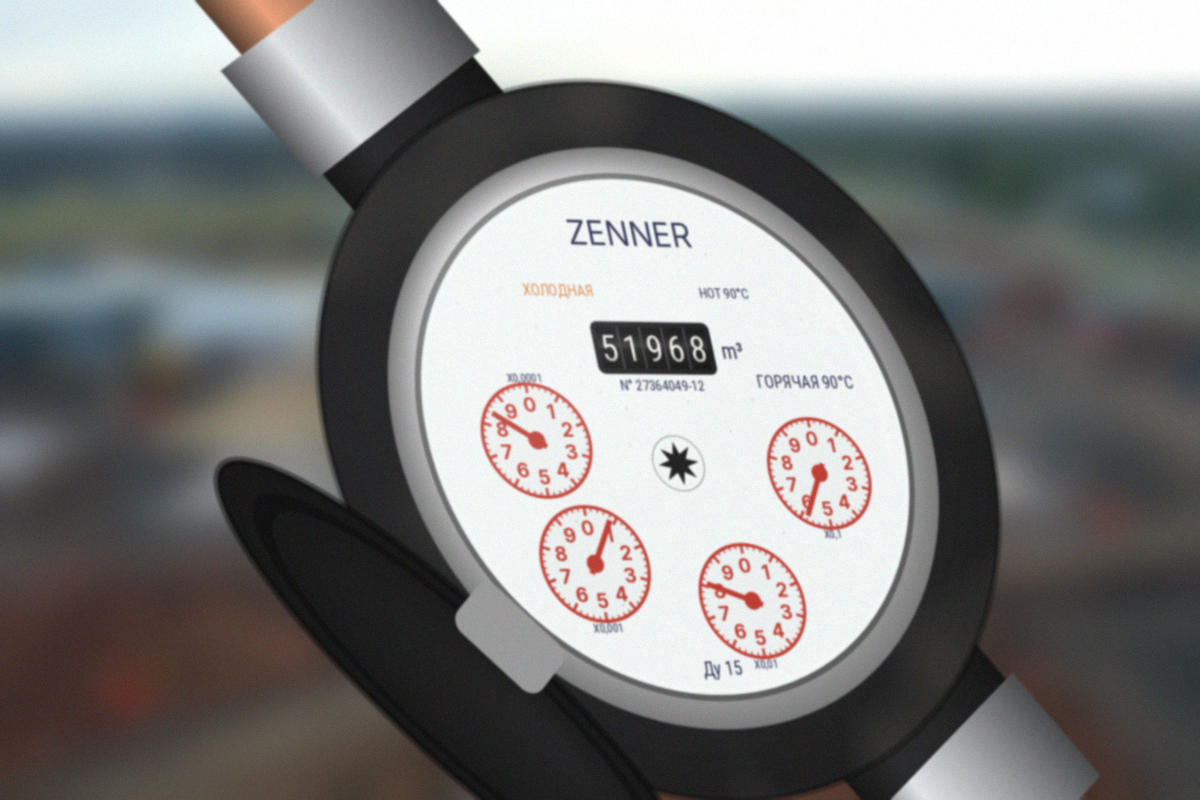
51968.5808 m³
